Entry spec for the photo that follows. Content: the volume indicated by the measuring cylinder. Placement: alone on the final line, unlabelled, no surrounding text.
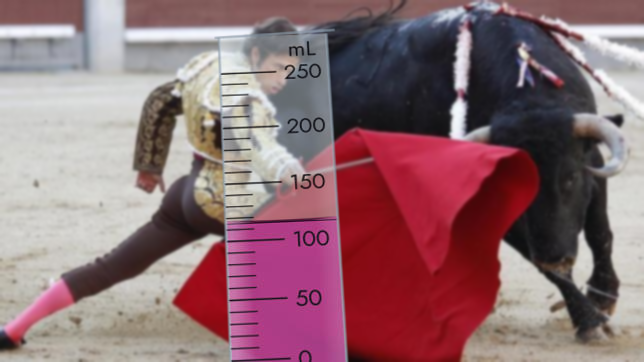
115 mL
